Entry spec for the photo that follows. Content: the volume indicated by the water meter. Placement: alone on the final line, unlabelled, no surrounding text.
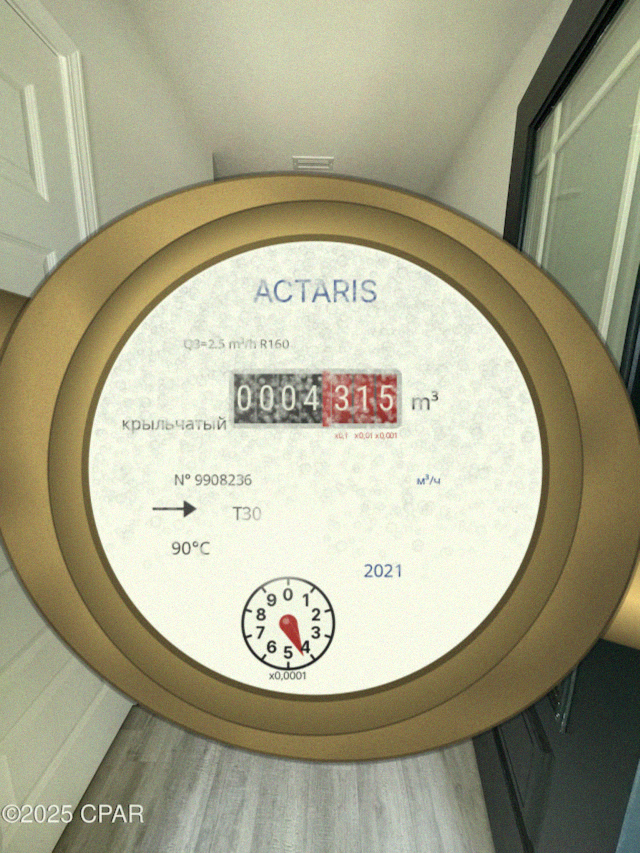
4.3154 m³
